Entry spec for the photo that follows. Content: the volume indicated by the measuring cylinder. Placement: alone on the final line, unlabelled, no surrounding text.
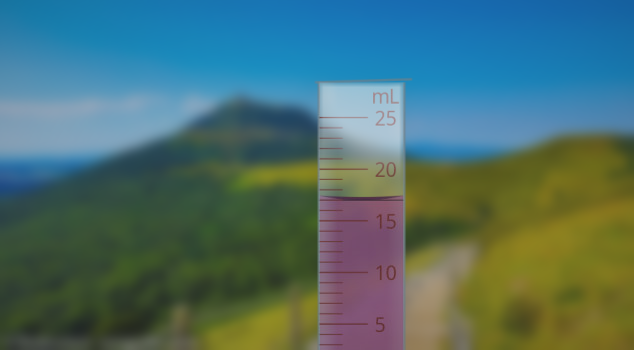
17 mL
